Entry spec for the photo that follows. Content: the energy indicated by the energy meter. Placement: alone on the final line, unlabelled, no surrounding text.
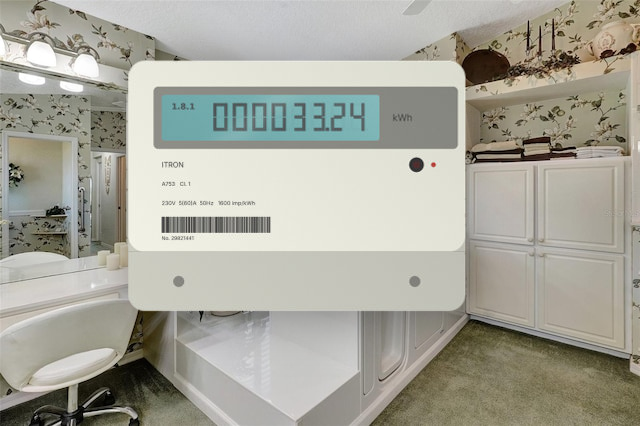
33.24 kWh
